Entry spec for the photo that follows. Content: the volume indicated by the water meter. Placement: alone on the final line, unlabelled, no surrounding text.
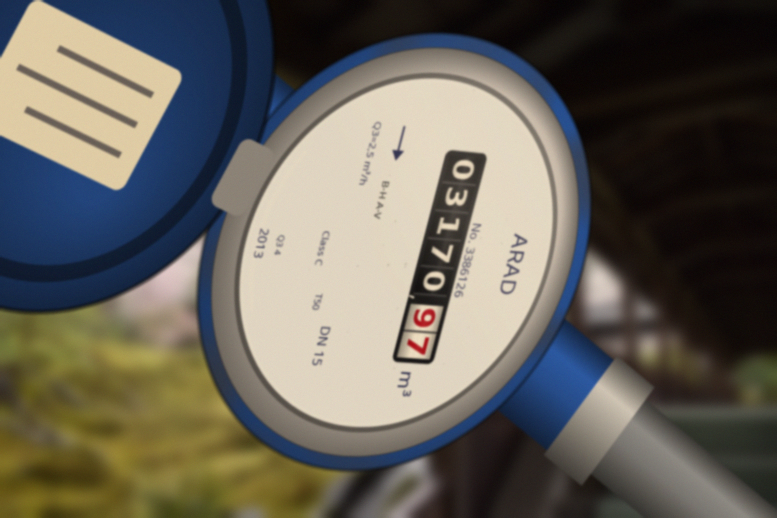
3170.97 m³
